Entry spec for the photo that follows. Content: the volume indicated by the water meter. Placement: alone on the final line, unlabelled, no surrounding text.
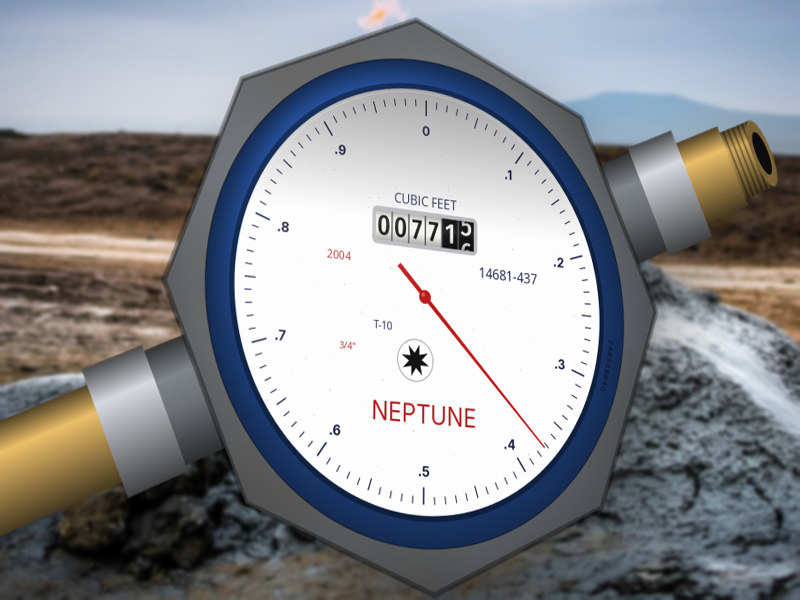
7715.37 ft³
